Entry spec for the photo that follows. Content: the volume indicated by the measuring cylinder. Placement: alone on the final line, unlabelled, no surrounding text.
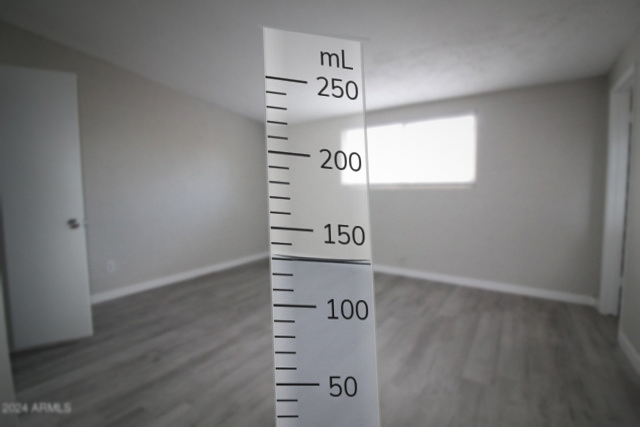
130 mL
